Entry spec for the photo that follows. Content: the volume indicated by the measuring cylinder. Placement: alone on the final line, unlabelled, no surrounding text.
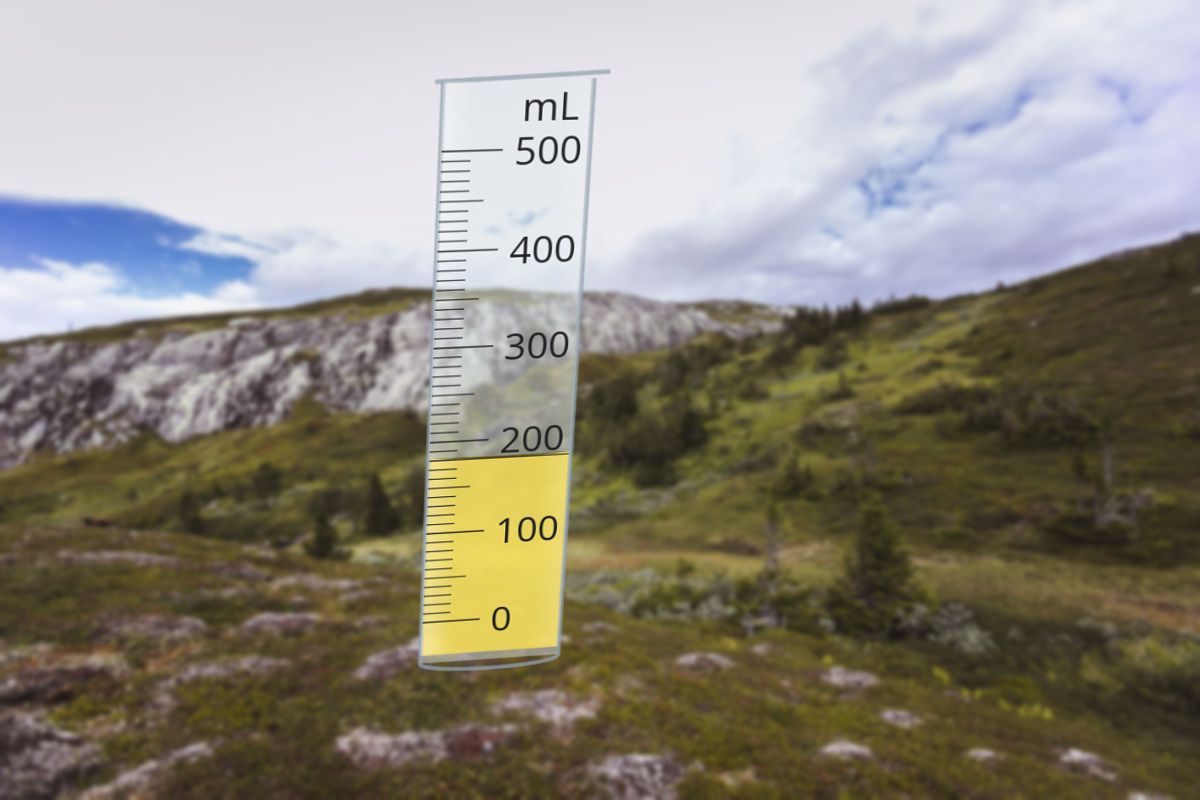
180 mL
